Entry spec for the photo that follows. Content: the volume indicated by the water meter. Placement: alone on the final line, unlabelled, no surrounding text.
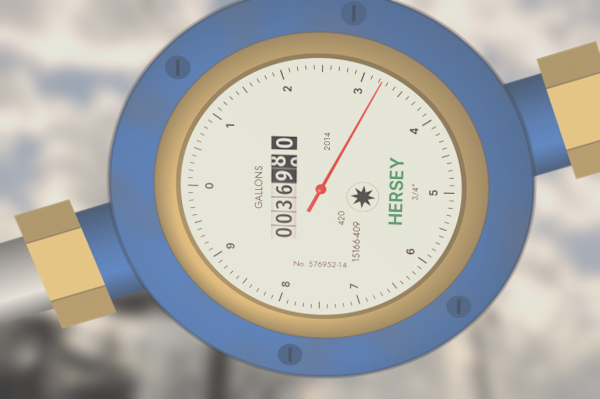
36983.2 gal
